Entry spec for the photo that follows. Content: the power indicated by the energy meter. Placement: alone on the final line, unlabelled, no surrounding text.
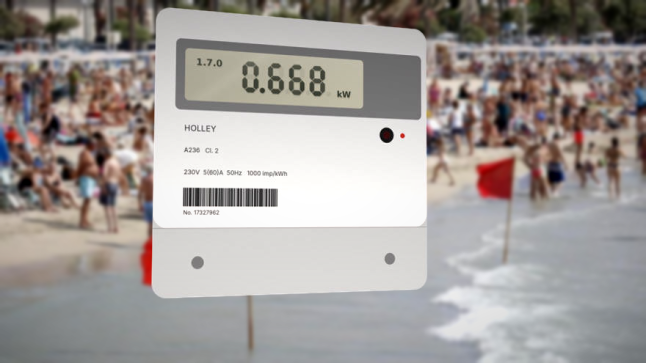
0.668 kW
